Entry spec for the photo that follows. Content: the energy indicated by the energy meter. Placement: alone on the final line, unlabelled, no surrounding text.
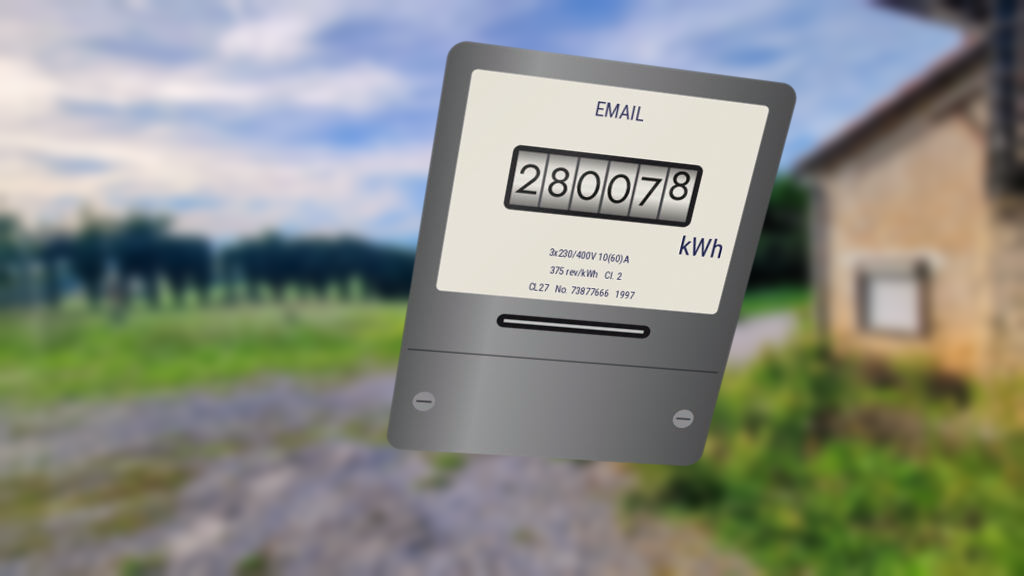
280078 kWh
